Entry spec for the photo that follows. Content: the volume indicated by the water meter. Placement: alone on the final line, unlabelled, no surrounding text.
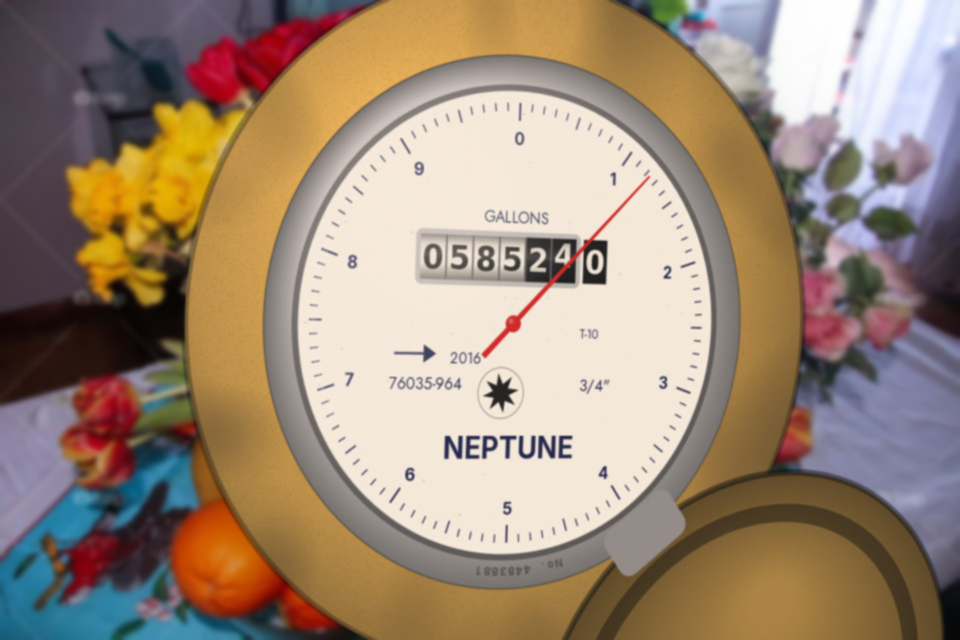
585241.2 gal
